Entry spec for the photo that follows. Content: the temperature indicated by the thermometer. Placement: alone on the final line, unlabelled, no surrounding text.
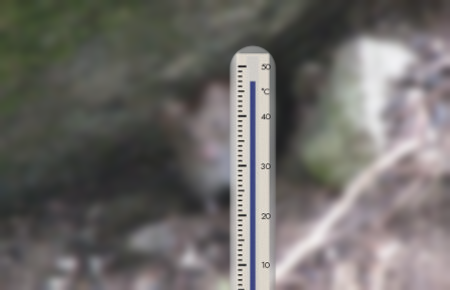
47 °C
